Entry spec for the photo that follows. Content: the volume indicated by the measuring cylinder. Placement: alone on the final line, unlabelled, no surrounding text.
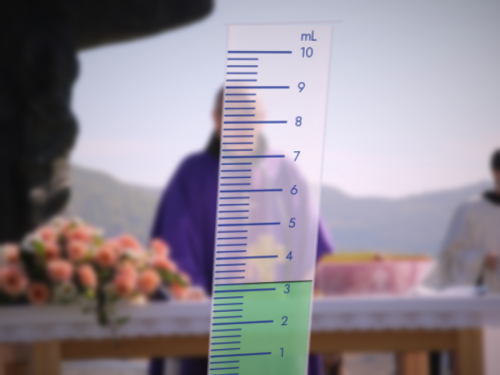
3.2 mL
